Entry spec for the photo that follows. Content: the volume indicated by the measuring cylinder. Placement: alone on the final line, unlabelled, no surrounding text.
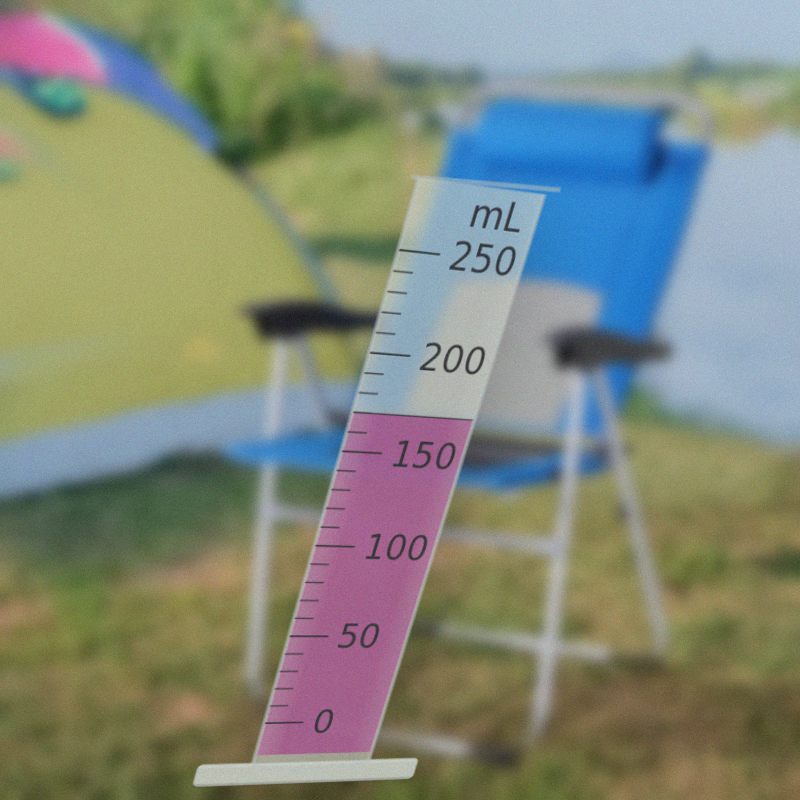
170 mL
